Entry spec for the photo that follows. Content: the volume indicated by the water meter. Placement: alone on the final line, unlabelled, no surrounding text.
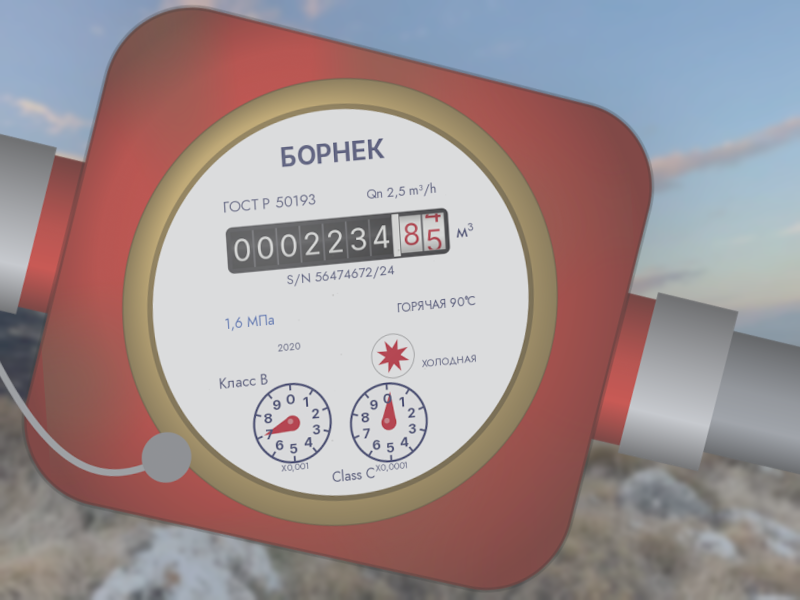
2234.8470 m³
